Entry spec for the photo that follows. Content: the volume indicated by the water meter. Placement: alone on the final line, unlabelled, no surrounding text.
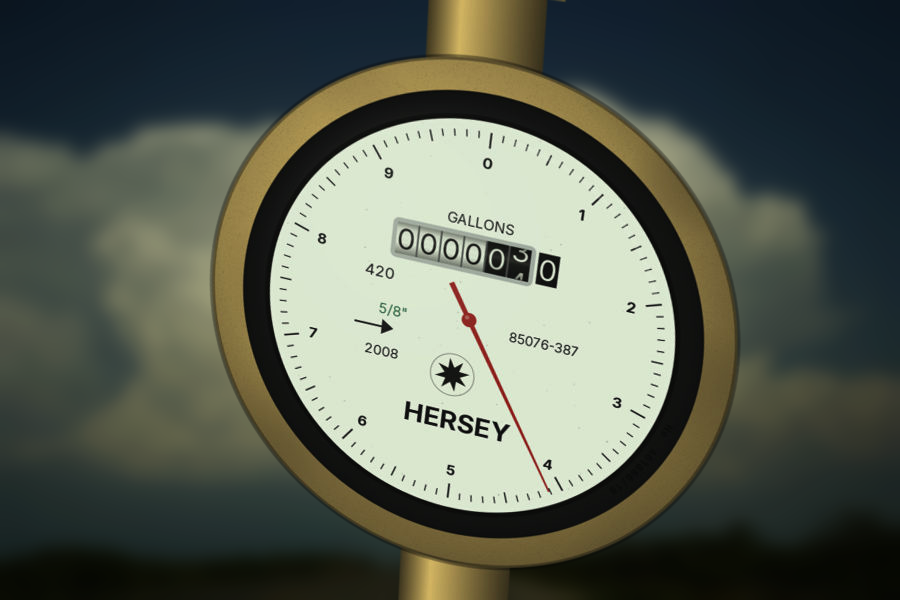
34.1 gal
